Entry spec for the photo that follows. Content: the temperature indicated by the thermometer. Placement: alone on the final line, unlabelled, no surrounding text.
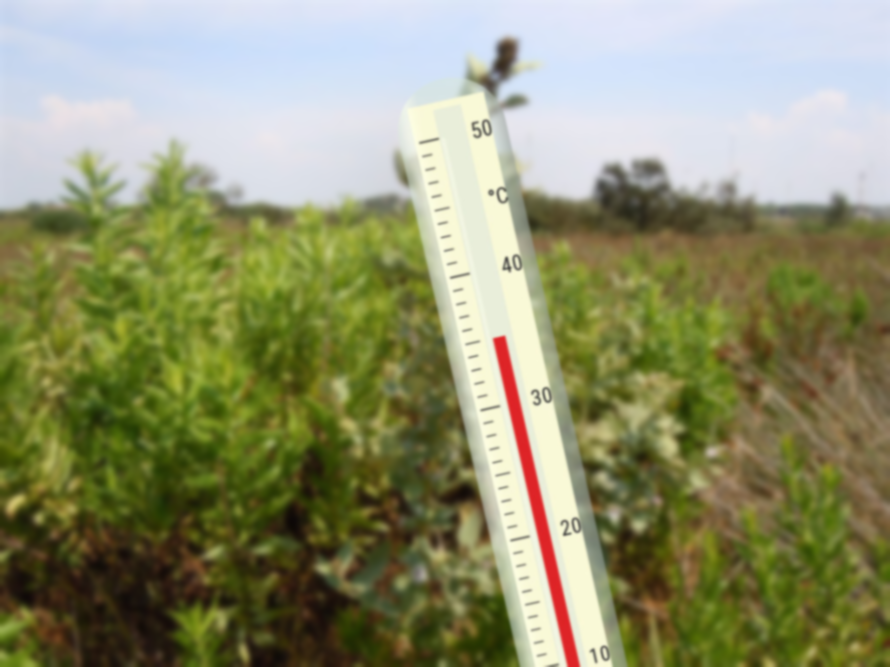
35 °C
